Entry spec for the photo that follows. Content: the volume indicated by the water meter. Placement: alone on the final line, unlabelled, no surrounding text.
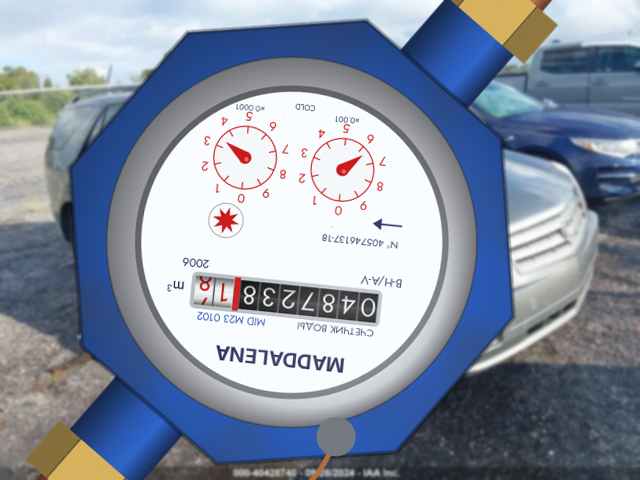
487238.1763 m³
